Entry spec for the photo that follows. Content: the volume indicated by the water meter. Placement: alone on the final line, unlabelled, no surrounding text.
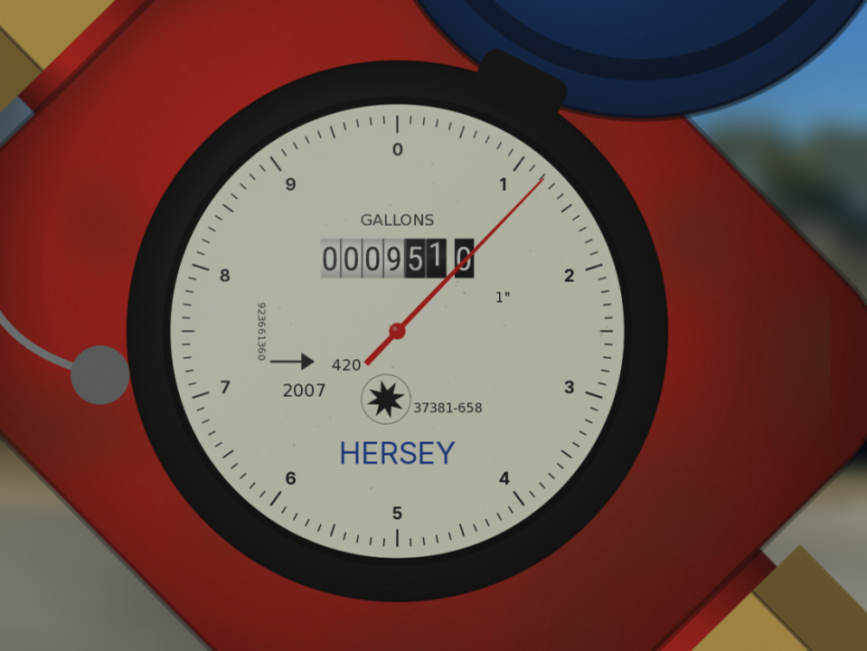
9511.2 gal
